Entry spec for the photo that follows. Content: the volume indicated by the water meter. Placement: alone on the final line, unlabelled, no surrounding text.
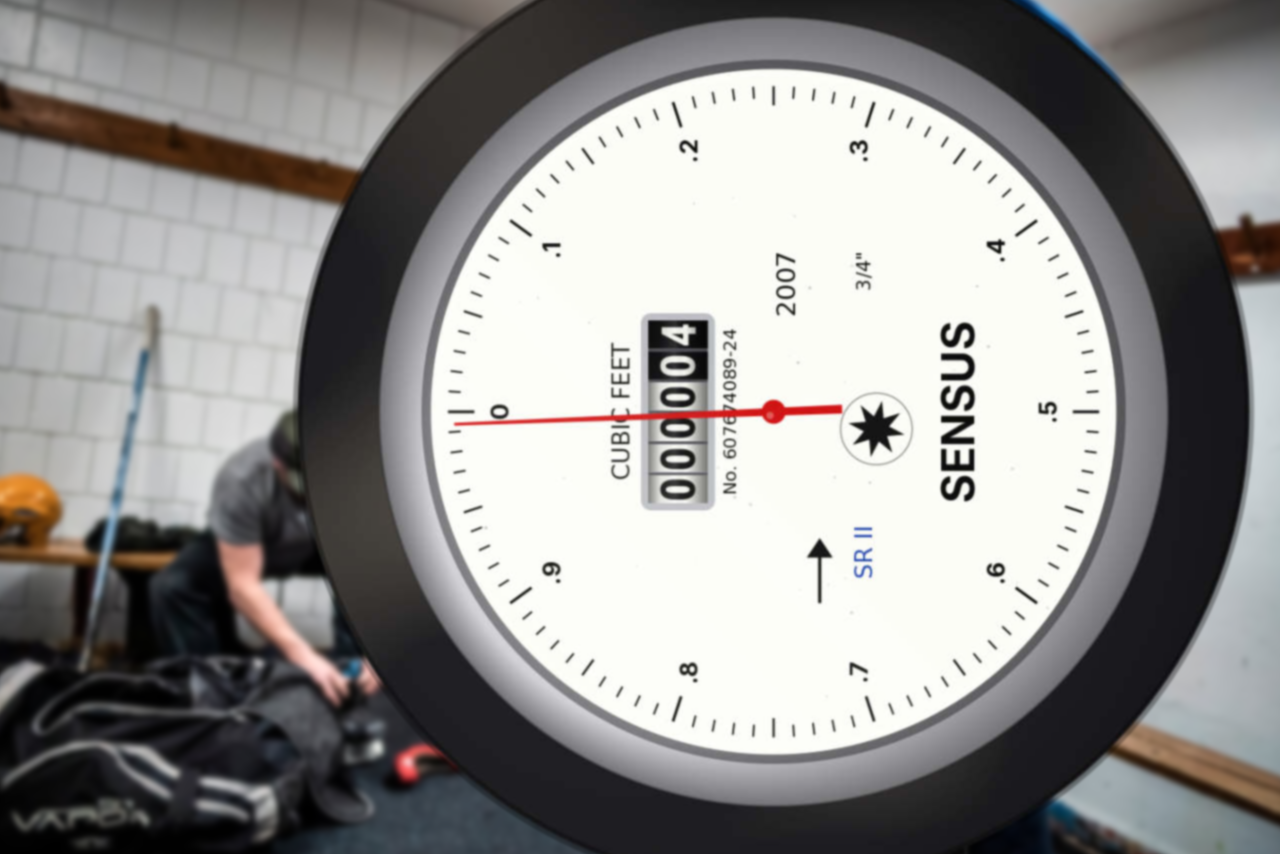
3.99 ft³
